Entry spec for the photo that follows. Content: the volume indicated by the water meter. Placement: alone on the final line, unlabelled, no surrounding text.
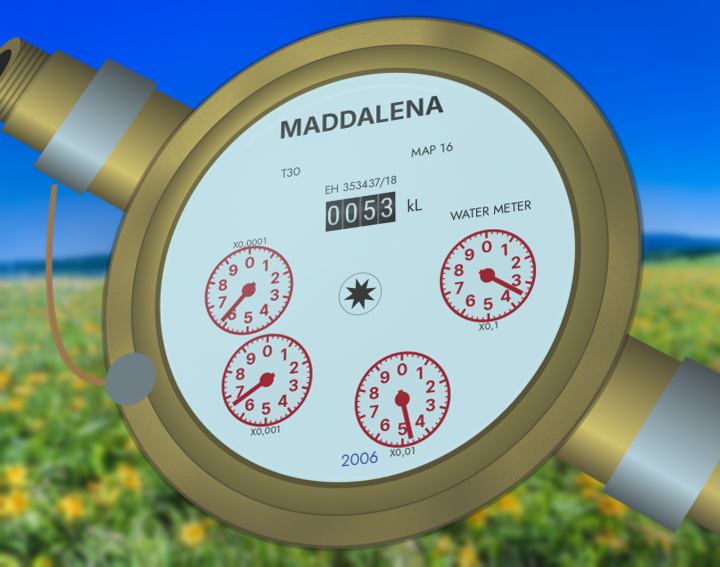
53.3466 kL
